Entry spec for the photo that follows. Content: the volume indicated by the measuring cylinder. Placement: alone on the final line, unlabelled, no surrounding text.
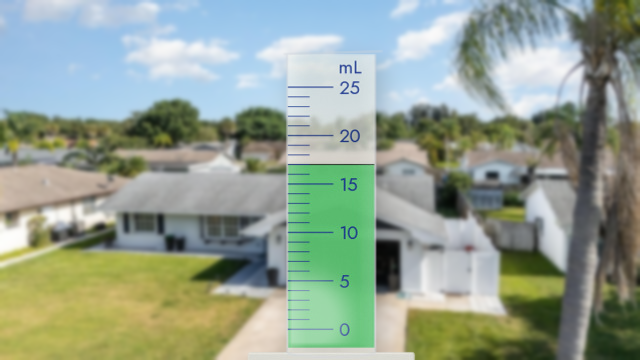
17 mL
